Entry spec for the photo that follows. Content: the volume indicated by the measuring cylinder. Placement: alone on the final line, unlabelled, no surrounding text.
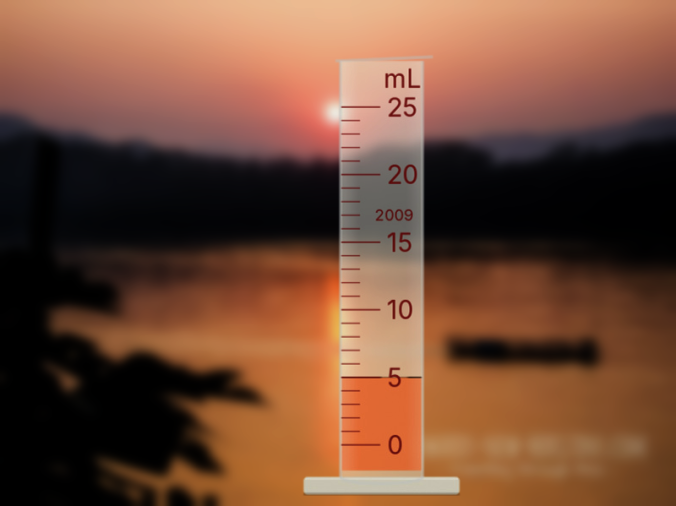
5 mL
